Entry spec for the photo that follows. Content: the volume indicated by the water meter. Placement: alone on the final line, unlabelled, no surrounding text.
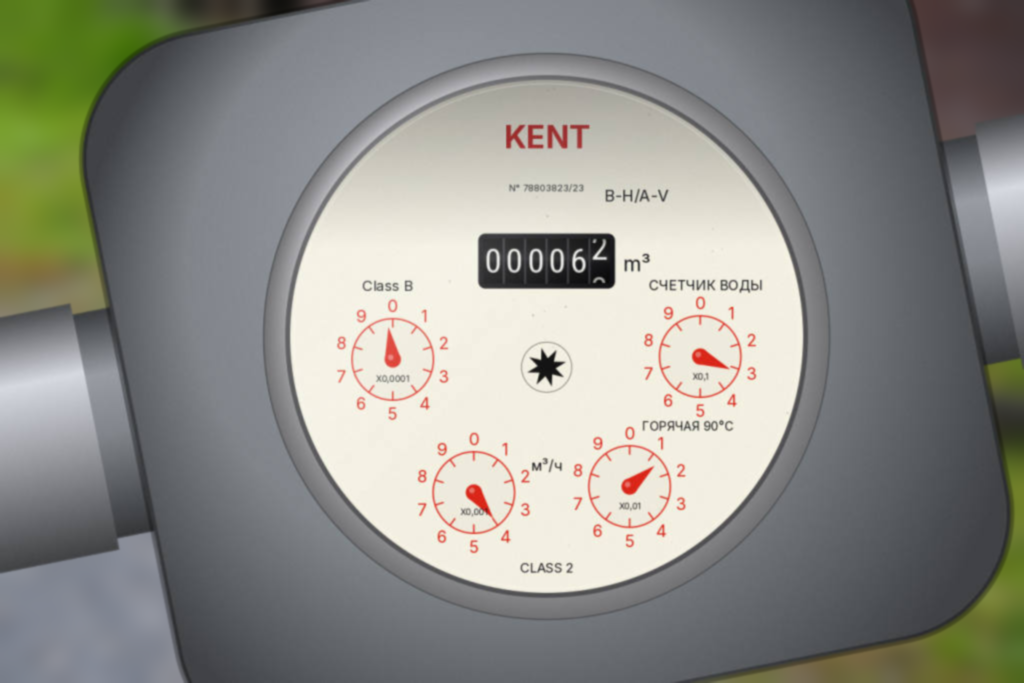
62.3139 m³
